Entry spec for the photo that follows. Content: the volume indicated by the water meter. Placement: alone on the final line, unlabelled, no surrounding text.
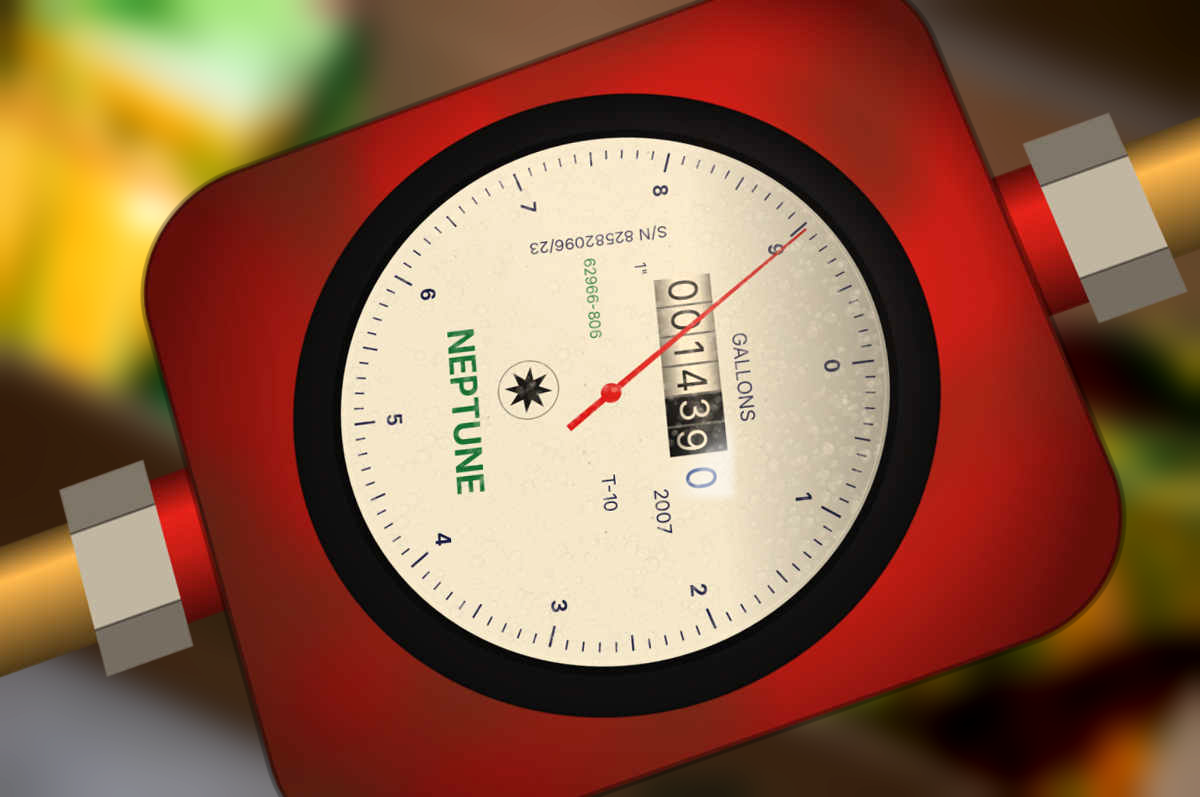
14389.0 gal
